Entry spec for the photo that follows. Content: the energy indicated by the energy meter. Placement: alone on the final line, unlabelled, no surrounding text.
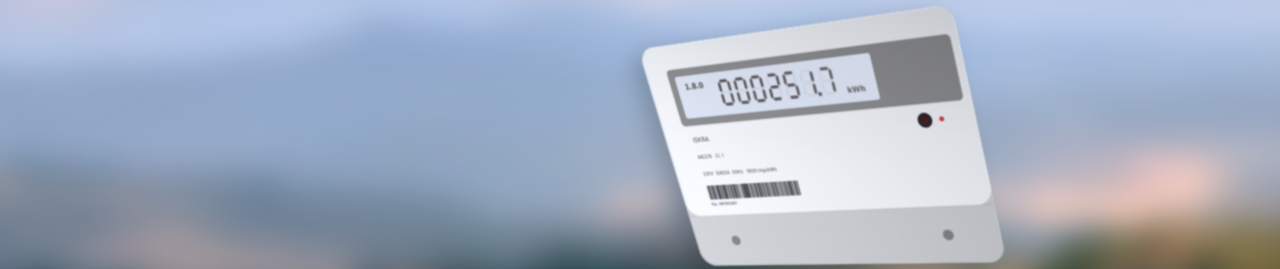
251.7 kWh
